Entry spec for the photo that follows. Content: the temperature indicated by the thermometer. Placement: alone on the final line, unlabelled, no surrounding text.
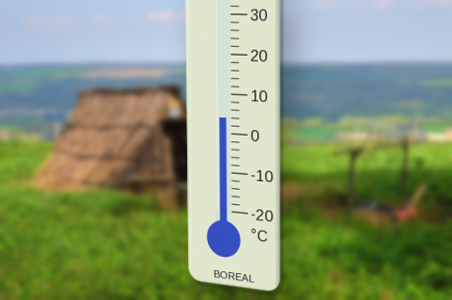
4 °C
